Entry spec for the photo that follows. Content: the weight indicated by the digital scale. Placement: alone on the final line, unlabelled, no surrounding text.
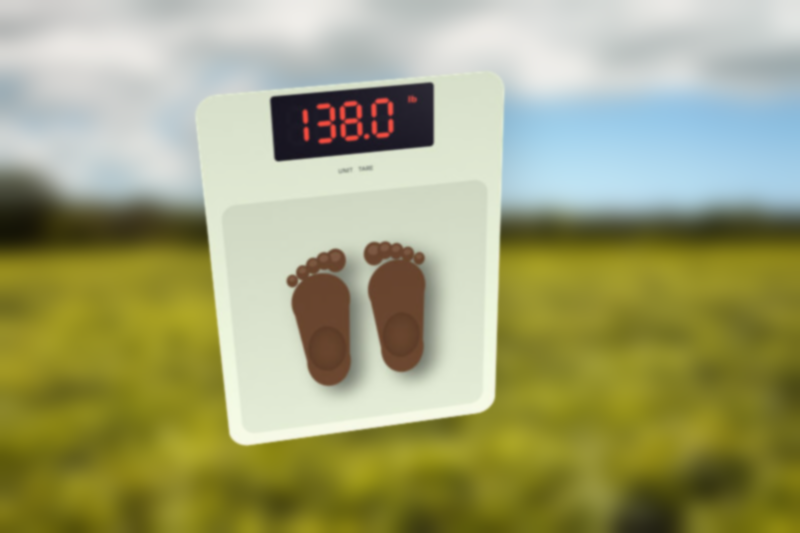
138.0 lb
